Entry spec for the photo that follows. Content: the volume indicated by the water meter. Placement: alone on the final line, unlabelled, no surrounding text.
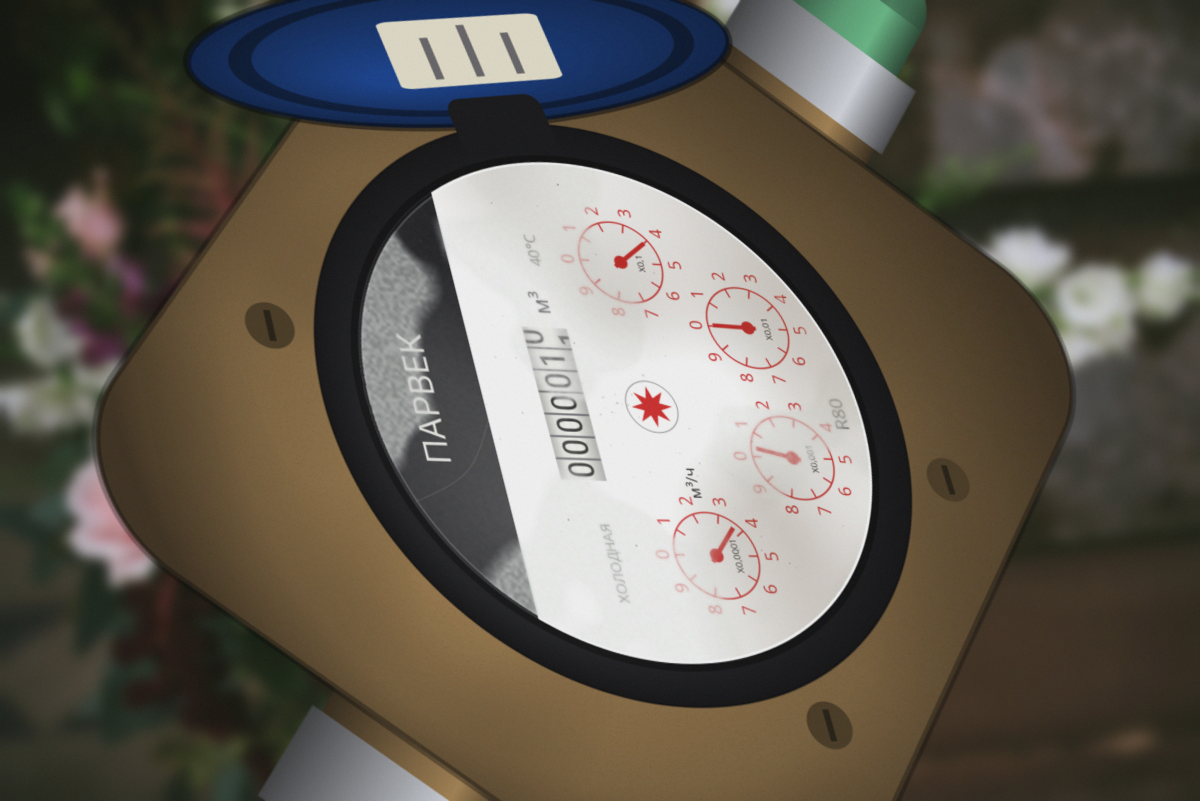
10.4003 m³
